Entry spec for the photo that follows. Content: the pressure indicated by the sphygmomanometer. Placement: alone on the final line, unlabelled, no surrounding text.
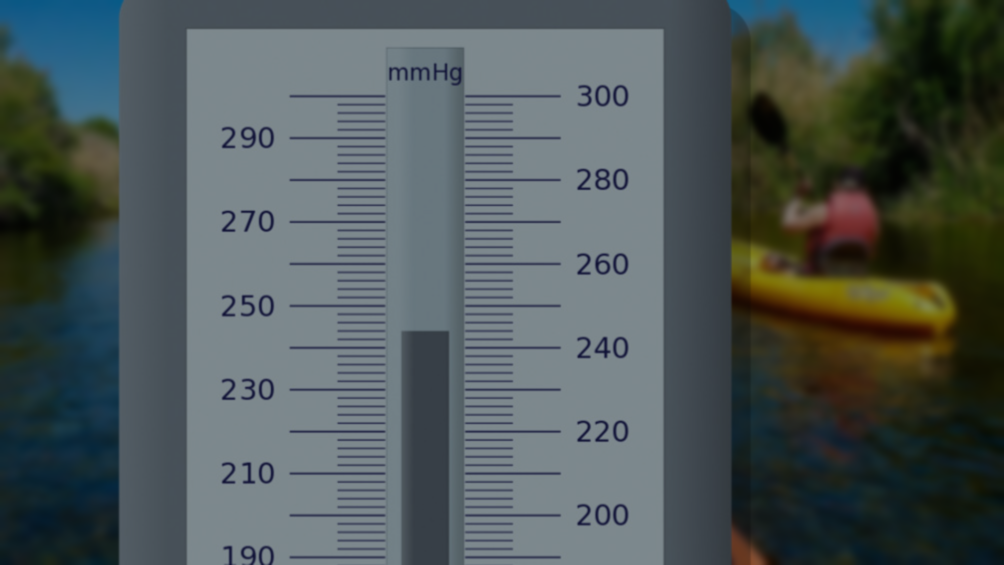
244 mmHg
